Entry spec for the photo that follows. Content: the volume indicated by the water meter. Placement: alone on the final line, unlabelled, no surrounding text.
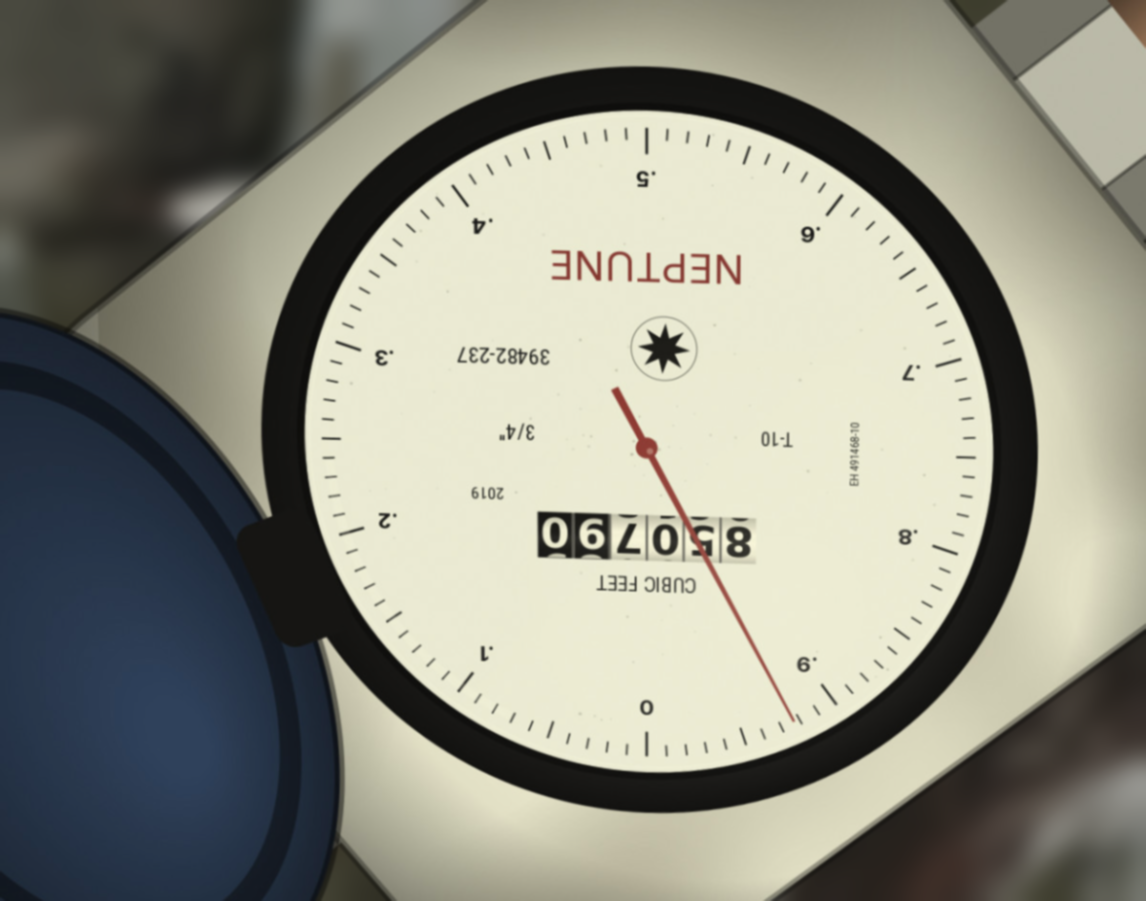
850789.92 ft³
